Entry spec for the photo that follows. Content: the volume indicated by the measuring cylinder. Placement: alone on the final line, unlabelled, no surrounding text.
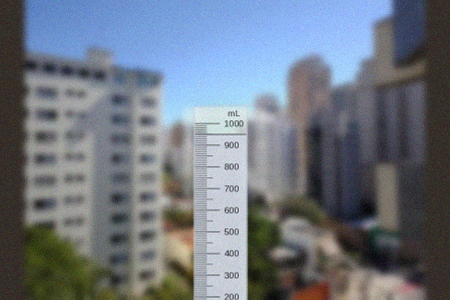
950 mL
